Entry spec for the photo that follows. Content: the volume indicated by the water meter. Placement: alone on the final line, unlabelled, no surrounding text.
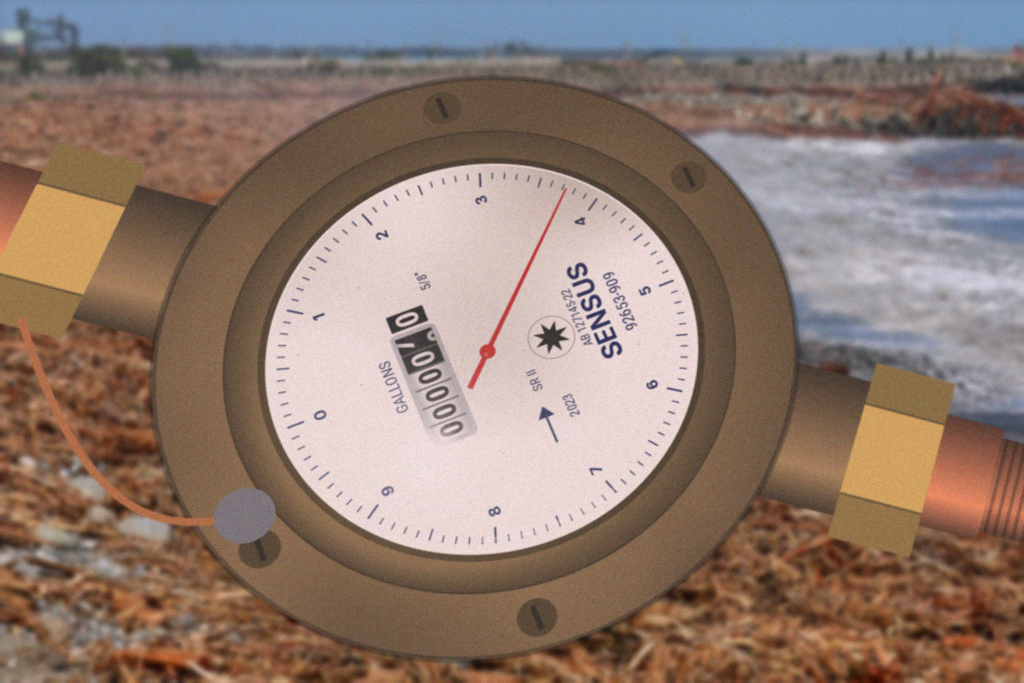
73.7 gal
